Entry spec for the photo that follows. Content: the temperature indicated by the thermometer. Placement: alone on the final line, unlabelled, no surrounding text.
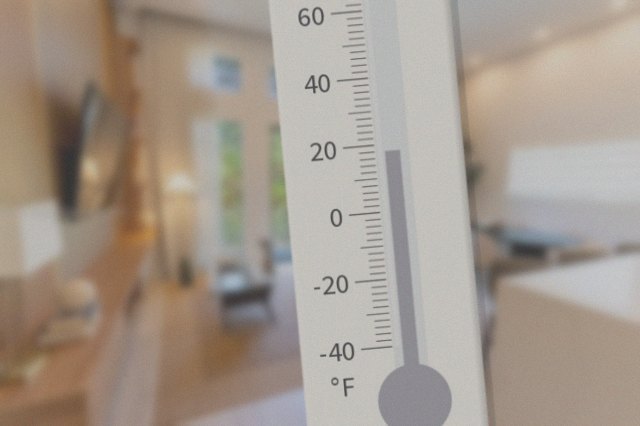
18 °F
